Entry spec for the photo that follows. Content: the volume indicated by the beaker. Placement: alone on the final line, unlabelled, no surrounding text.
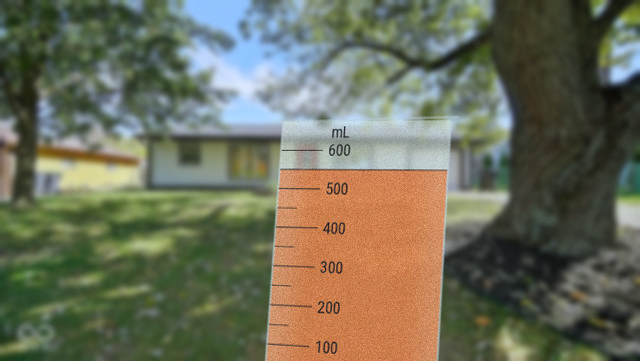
550 mL
